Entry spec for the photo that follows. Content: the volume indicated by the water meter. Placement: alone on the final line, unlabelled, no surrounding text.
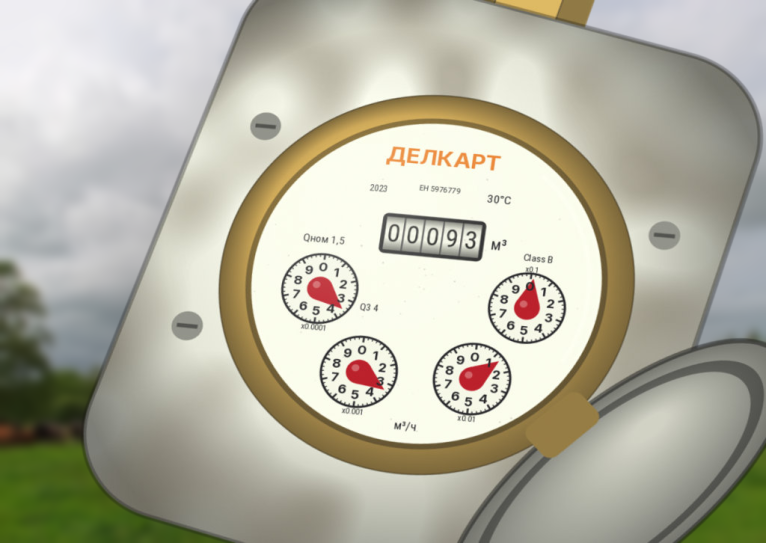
93.0133 m³
